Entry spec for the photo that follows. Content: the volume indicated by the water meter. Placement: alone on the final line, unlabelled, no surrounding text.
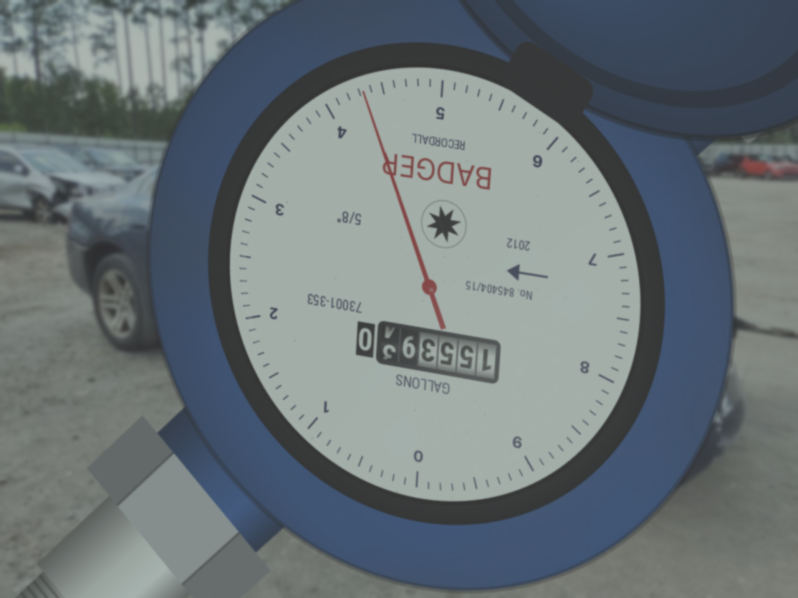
1553934.3 gal
